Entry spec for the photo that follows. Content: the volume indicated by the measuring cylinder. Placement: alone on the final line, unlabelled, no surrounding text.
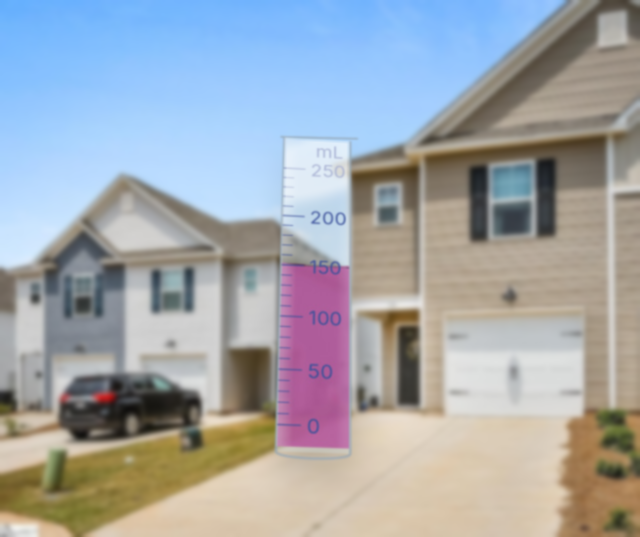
150 mL
